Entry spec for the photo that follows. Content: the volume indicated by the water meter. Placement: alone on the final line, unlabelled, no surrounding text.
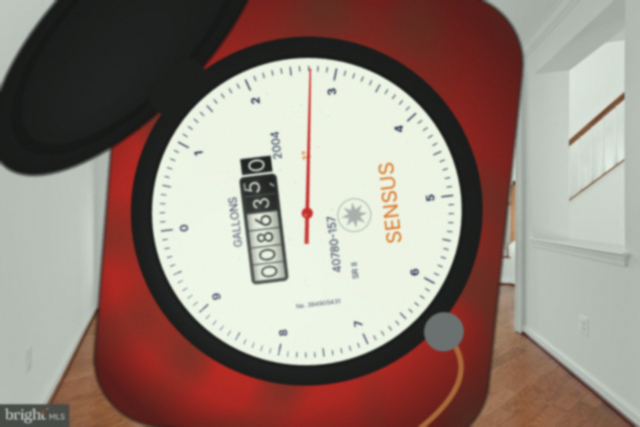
86352.7 gal
